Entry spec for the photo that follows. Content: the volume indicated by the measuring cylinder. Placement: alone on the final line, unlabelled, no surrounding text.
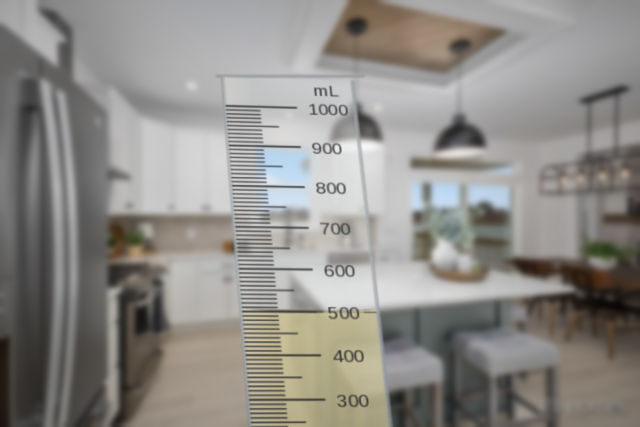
500 mL
